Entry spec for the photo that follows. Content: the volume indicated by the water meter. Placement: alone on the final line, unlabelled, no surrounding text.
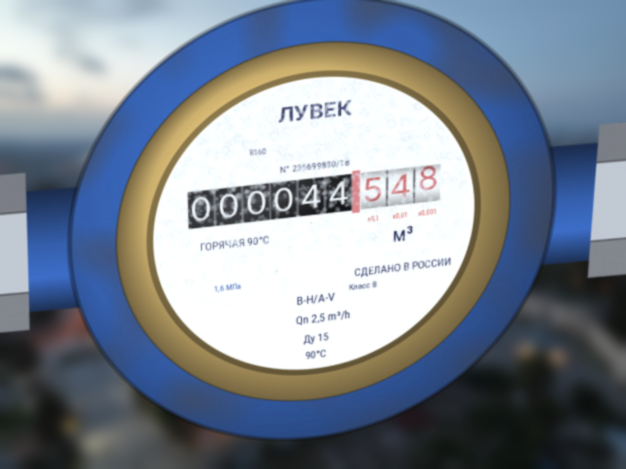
44.548 m³
